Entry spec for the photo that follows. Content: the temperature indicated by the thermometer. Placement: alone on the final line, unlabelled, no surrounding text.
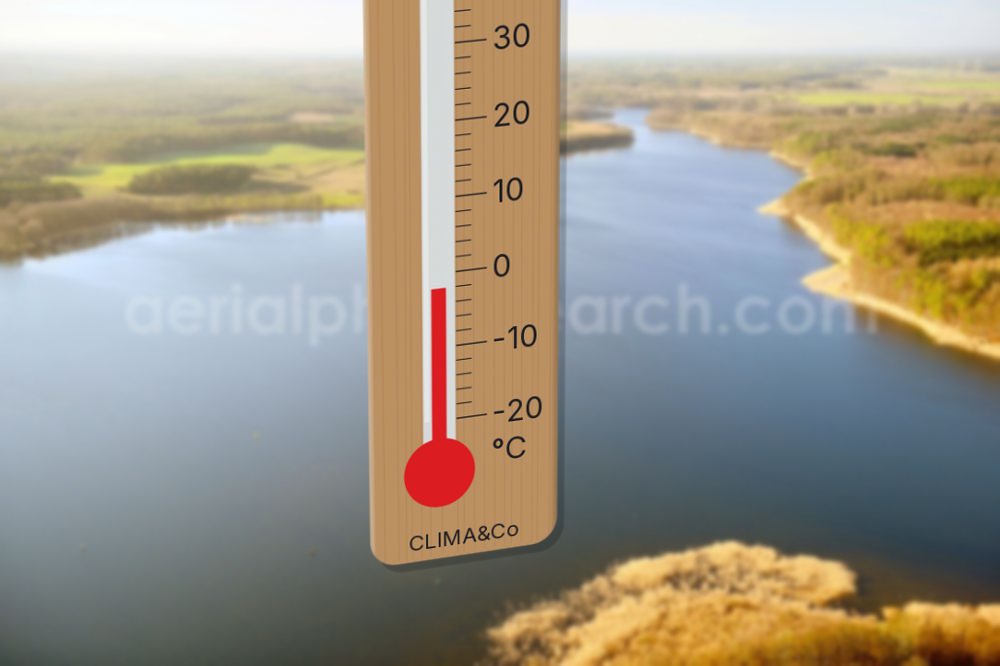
-2 °C
